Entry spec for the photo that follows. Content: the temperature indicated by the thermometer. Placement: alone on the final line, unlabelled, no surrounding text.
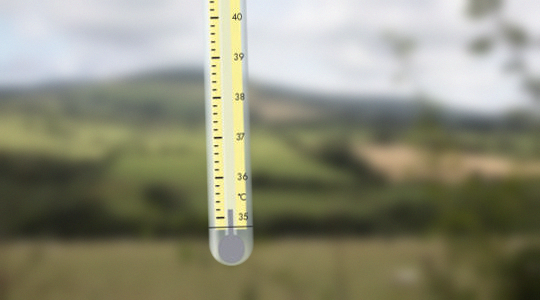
35.2 °C
